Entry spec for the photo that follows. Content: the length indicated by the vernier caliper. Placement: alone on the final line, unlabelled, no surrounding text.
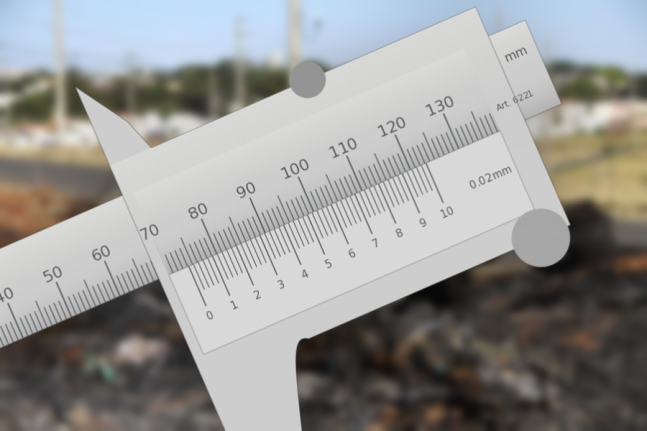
74.2 mm
